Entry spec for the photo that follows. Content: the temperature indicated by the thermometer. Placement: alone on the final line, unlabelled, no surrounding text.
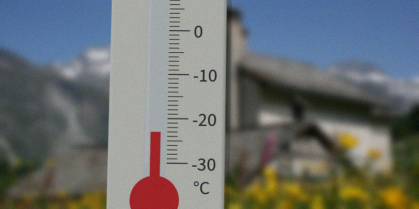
-23 °C
